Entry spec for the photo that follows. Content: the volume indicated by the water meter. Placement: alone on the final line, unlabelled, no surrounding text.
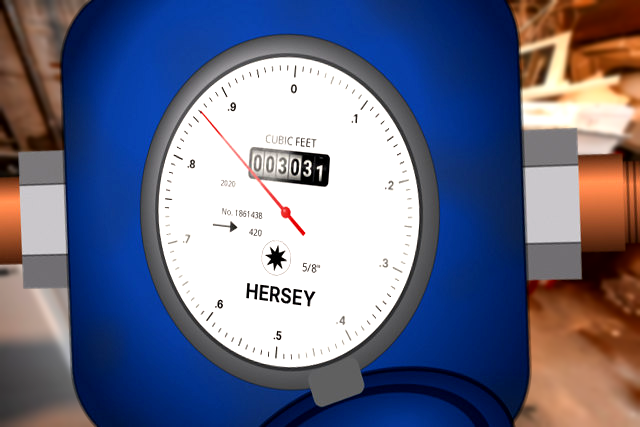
3030.86 ft³
